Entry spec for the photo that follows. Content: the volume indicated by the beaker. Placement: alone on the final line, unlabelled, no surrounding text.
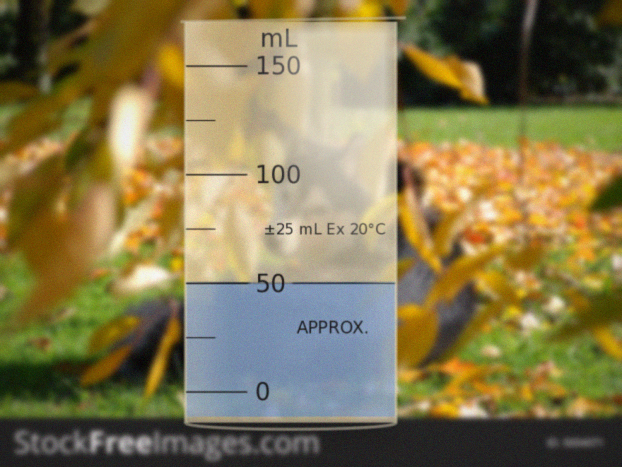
50 mL
